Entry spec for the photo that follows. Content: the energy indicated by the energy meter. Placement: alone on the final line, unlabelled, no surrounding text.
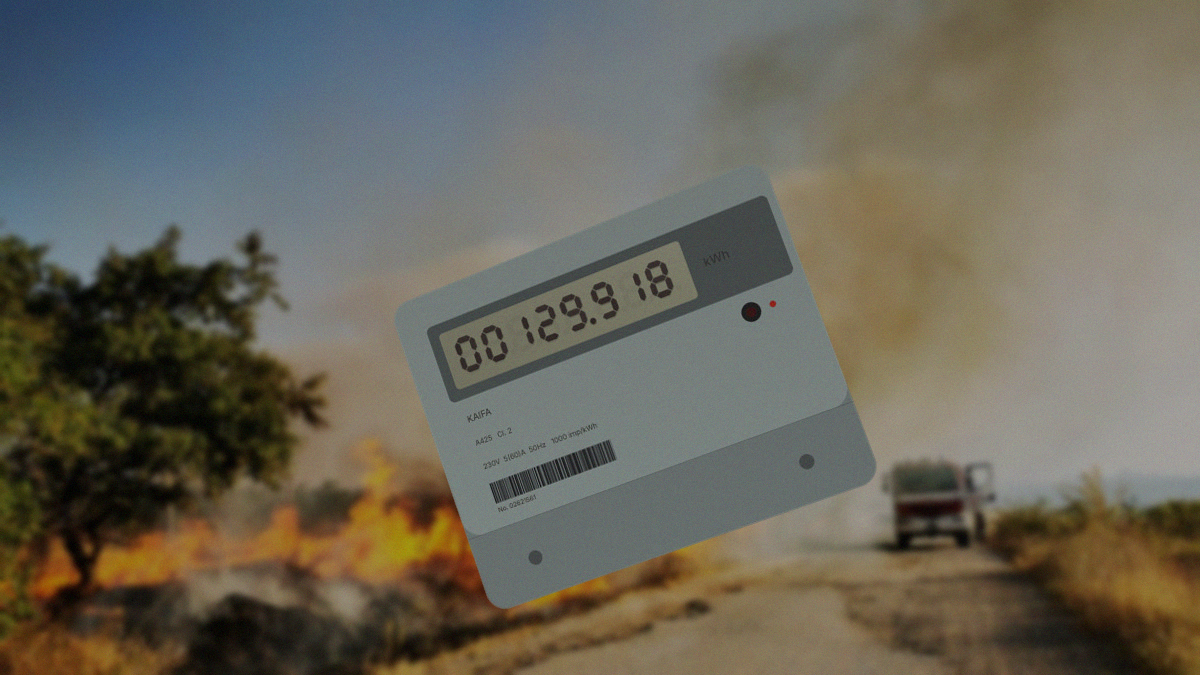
129.918 kWh
